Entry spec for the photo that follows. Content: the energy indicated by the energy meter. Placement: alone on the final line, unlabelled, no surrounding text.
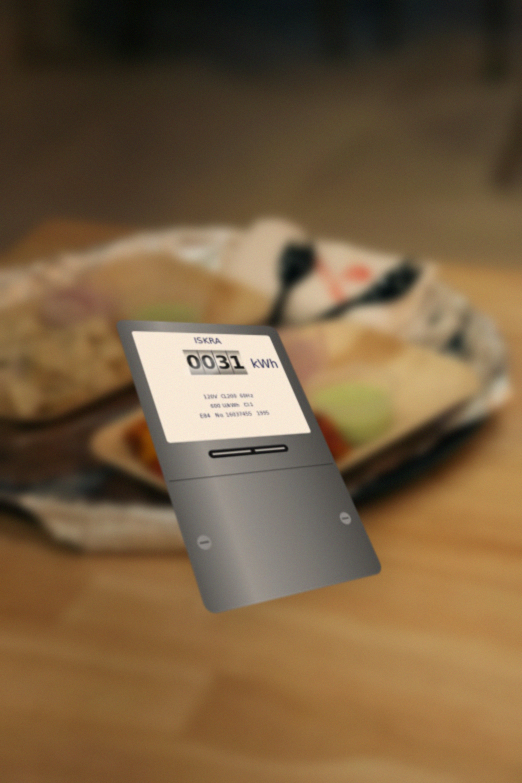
31 kWh
